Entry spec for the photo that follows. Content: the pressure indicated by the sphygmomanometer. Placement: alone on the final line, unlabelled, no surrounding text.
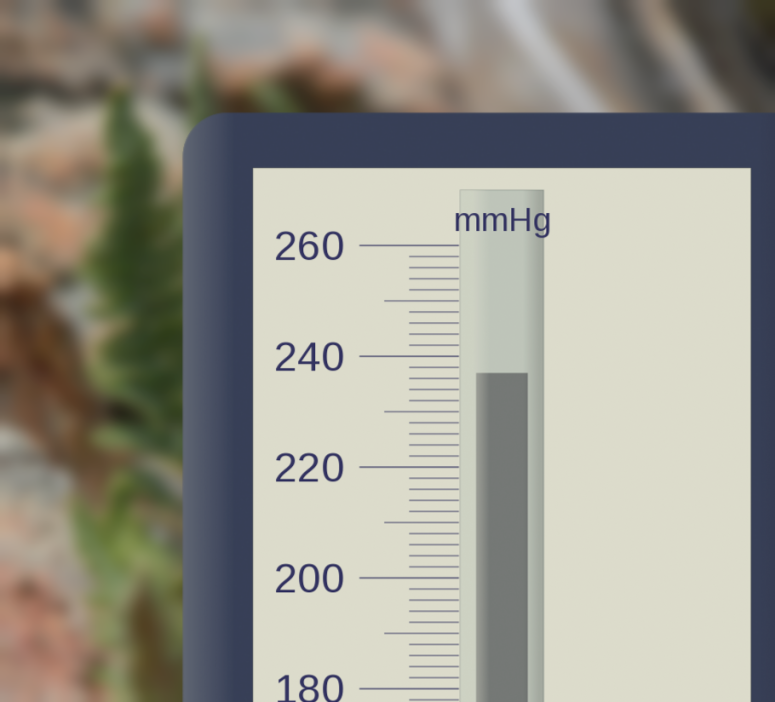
237 mmHg
